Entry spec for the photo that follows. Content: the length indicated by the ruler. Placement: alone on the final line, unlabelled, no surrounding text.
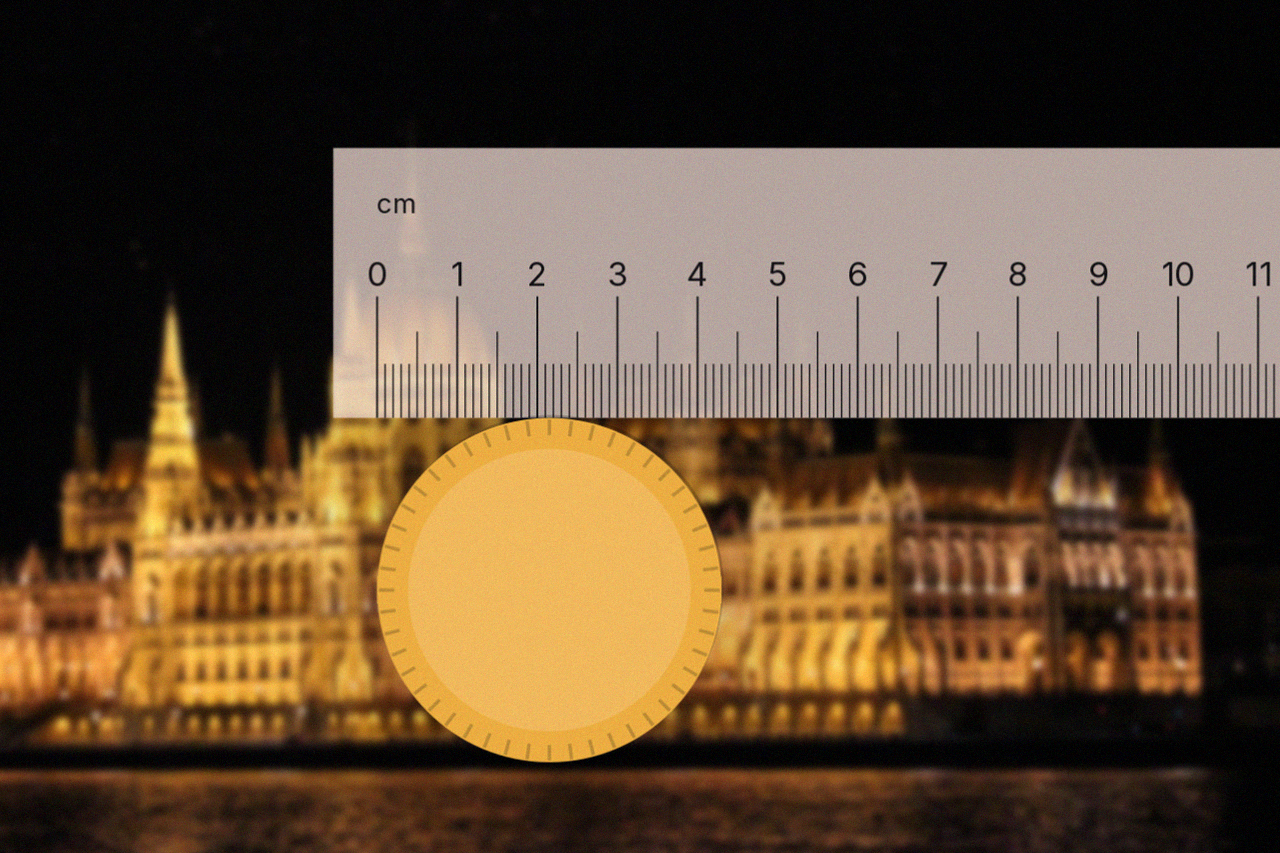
4.3 cm
